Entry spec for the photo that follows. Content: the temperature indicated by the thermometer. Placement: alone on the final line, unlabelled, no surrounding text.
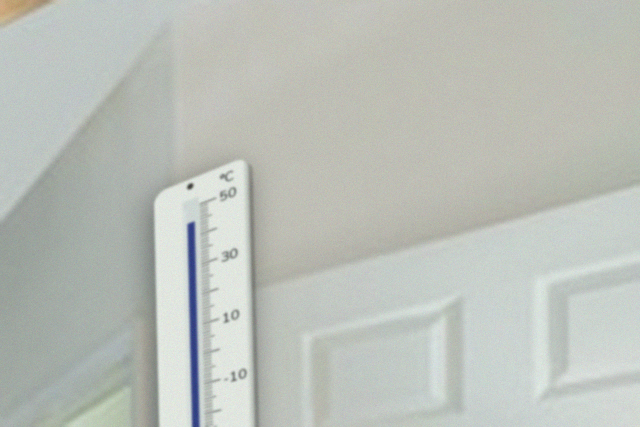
45 °C
